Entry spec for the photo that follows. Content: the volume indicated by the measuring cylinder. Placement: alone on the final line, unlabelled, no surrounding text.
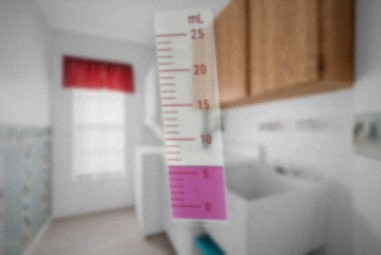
6 mL
